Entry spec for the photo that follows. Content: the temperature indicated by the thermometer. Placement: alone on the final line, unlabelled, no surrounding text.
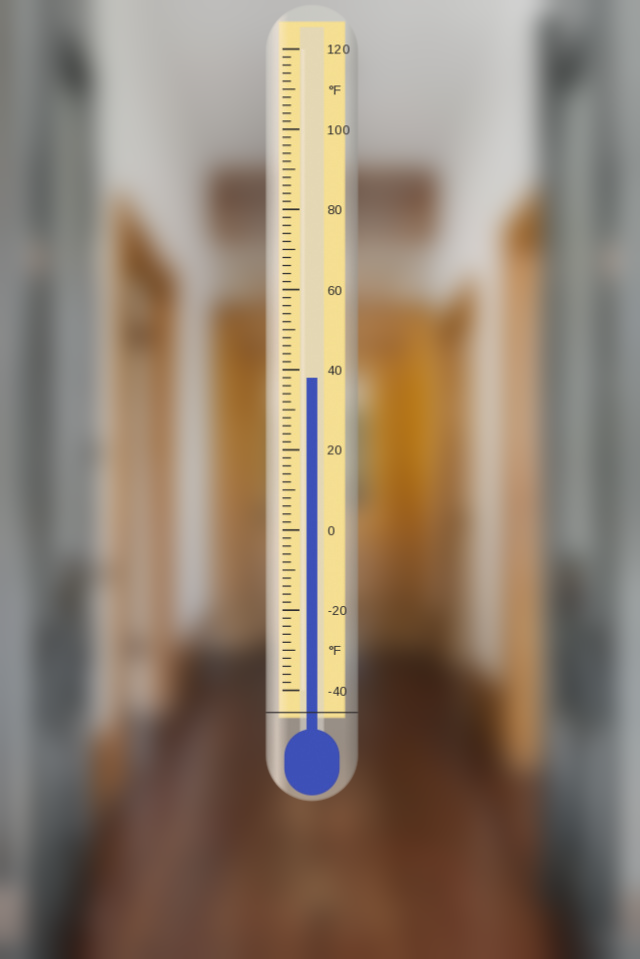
38 °F
